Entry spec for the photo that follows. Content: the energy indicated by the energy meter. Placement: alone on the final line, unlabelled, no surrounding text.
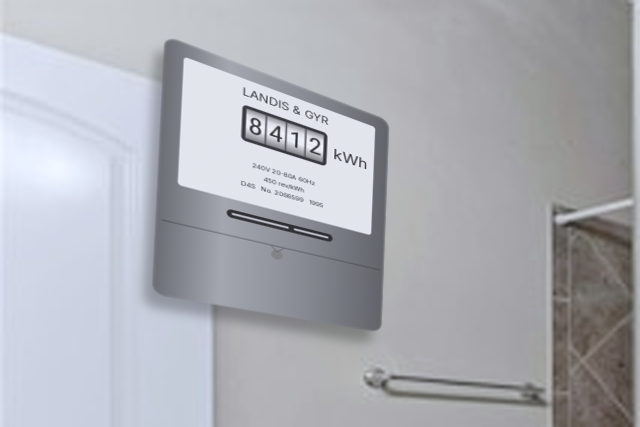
8412 kWh
